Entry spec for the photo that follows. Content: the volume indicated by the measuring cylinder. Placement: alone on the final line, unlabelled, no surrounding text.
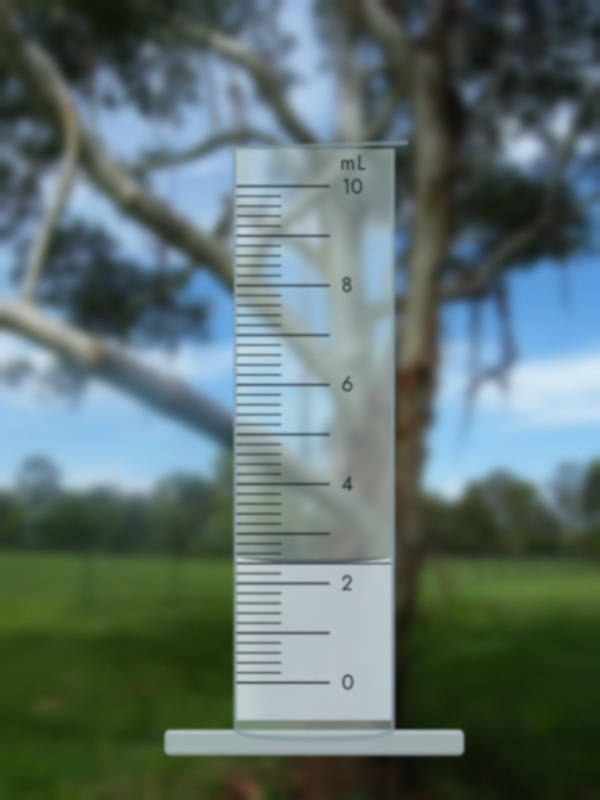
2.4 mL
